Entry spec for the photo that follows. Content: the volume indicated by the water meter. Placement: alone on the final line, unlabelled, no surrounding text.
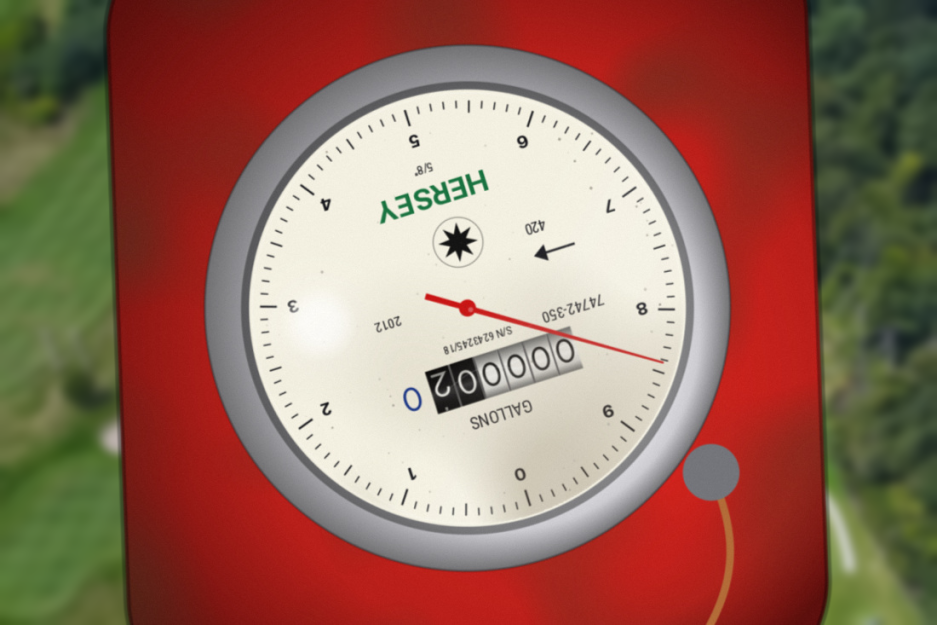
18.4 gal
